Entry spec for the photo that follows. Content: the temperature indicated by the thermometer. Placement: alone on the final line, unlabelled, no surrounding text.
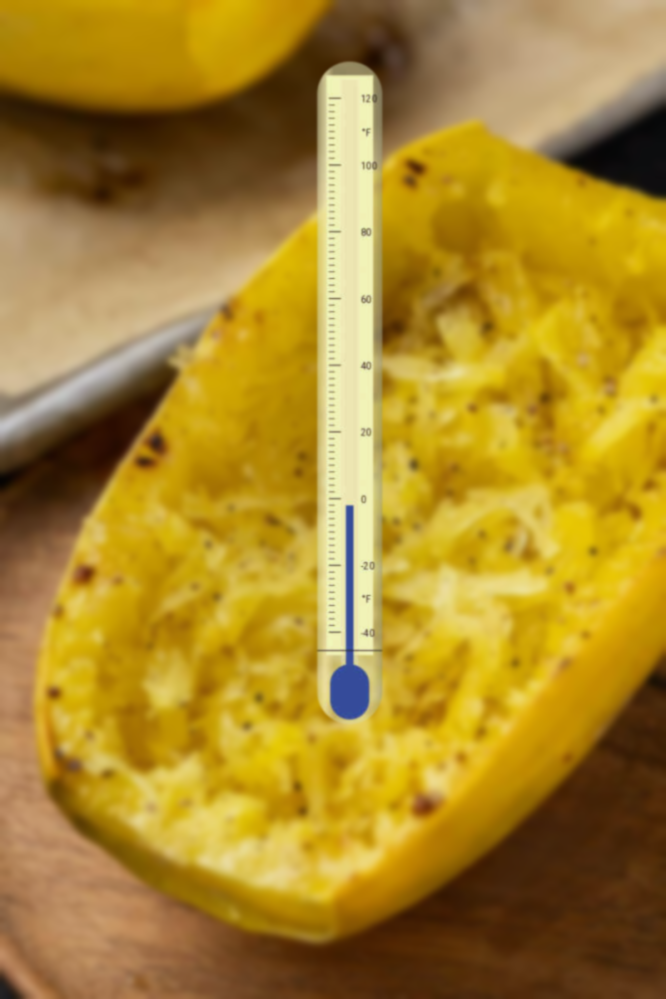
-2 °F
